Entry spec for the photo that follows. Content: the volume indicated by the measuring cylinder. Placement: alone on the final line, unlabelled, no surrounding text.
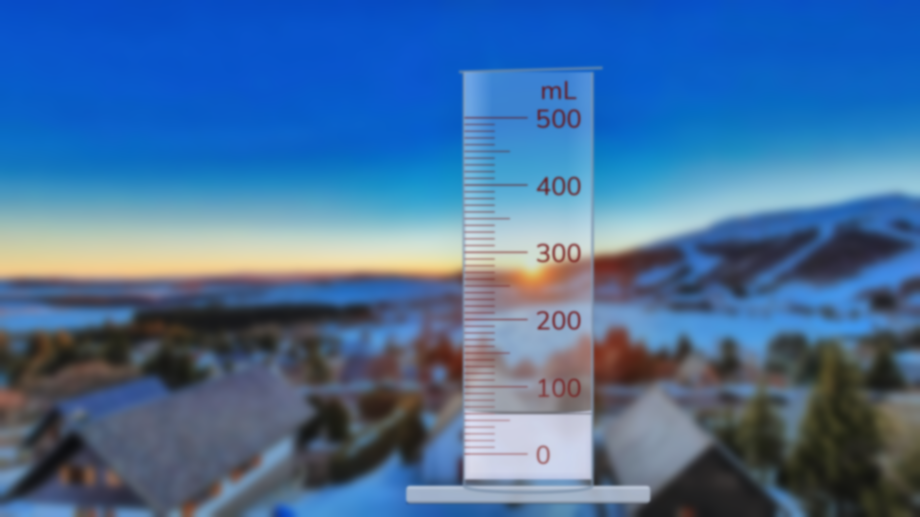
60 mL
